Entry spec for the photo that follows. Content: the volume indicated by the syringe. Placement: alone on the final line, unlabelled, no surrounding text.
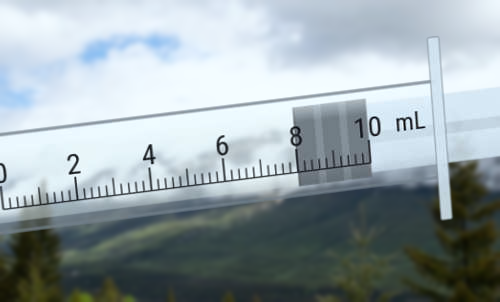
8 mL
